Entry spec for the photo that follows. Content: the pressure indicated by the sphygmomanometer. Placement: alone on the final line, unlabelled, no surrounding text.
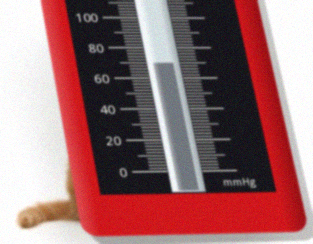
70 mmHg
